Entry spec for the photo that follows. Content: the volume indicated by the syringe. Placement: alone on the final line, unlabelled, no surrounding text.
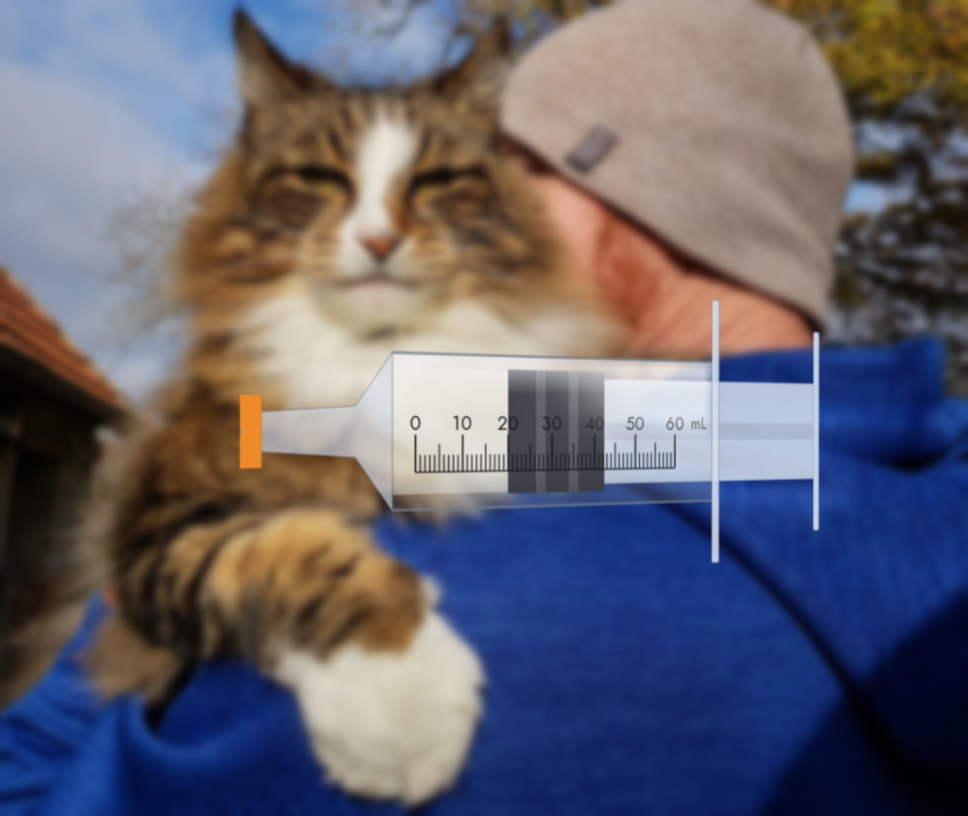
20 mL
